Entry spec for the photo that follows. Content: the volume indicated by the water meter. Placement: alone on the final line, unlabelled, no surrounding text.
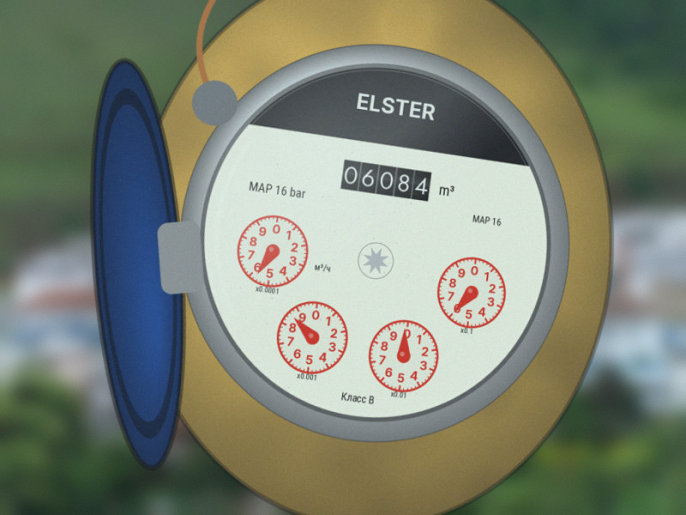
6084.5985 m³
